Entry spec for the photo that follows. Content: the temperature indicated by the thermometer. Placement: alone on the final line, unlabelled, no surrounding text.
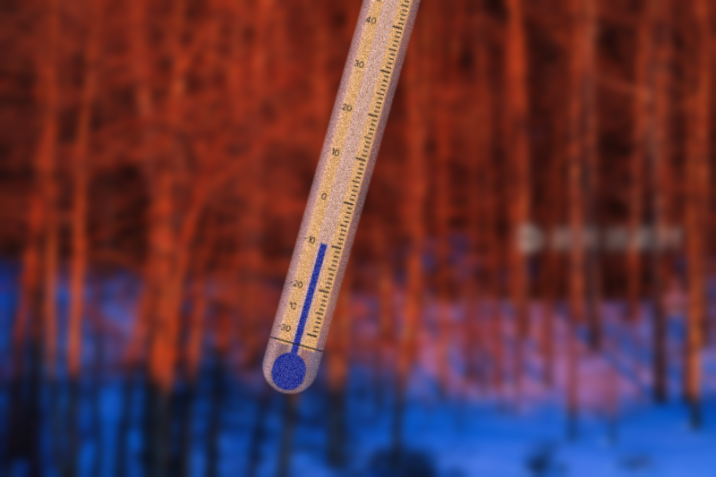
-10 °C
